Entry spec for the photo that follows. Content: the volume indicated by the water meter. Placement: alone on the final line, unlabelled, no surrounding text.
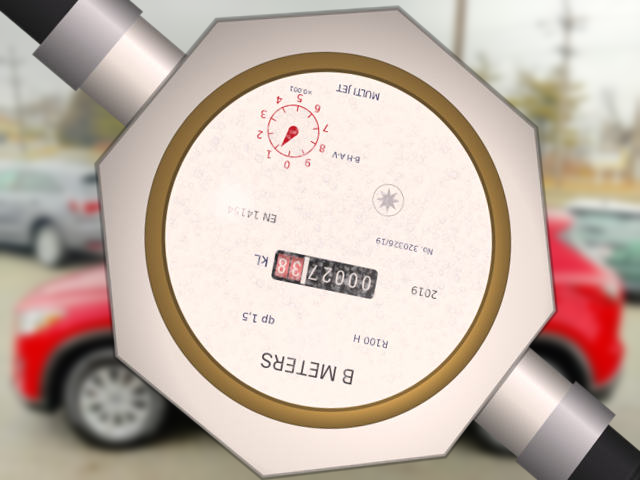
27.380 kL
